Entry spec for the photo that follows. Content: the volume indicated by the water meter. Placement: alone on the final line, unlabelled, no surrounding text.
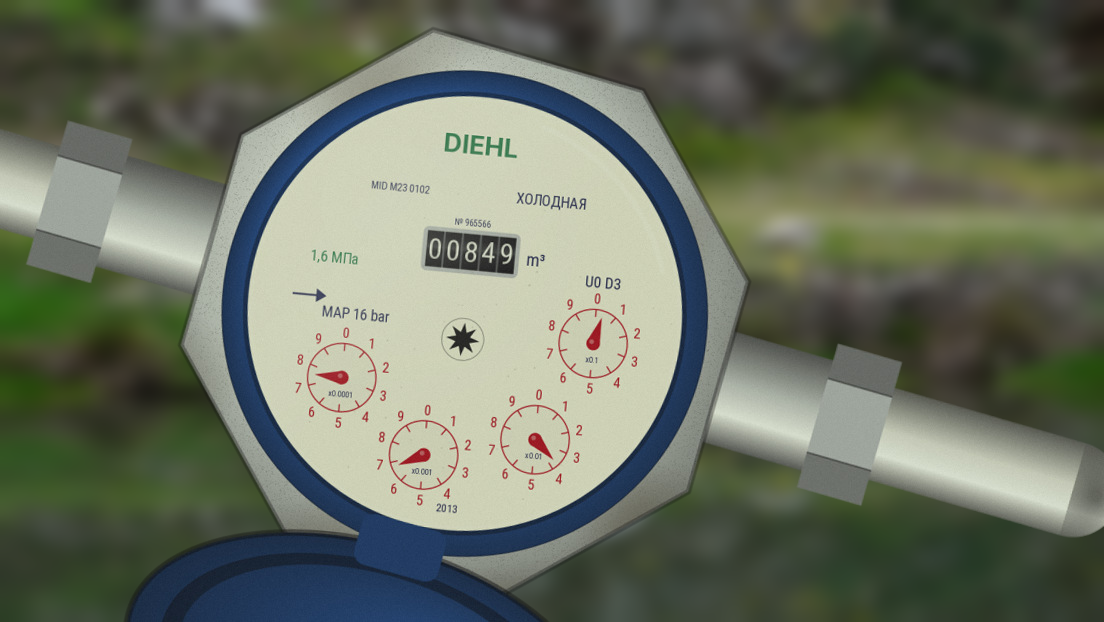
849.0367 m³
